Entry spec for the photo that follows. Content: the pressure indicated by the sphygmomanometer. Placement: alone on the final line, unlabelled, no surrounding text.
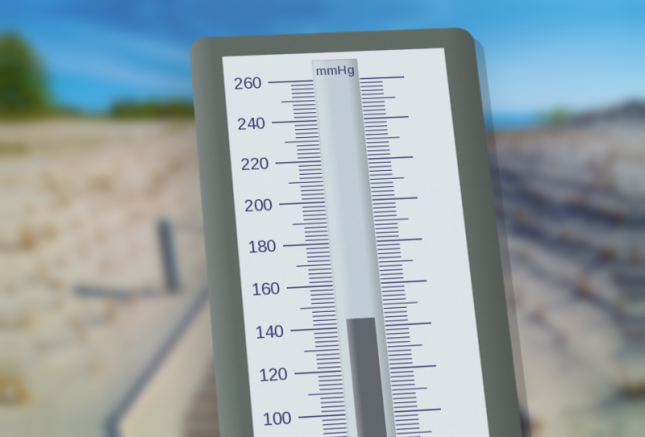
144 mmHg
